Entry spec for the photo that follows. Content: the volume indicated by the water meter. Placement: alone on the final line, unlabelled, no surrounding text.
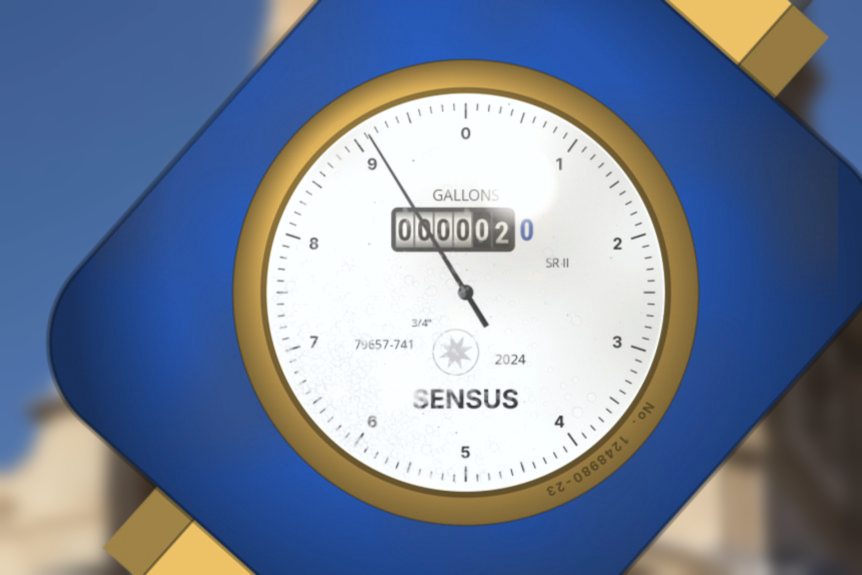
19.1 gal
